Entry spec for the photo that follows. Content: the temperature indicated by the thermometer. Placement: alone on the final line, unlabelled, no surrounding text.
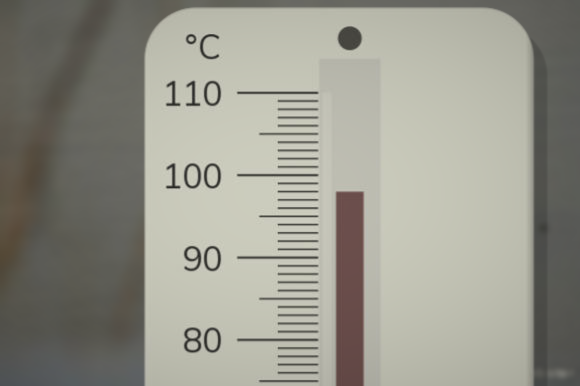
98 °C
